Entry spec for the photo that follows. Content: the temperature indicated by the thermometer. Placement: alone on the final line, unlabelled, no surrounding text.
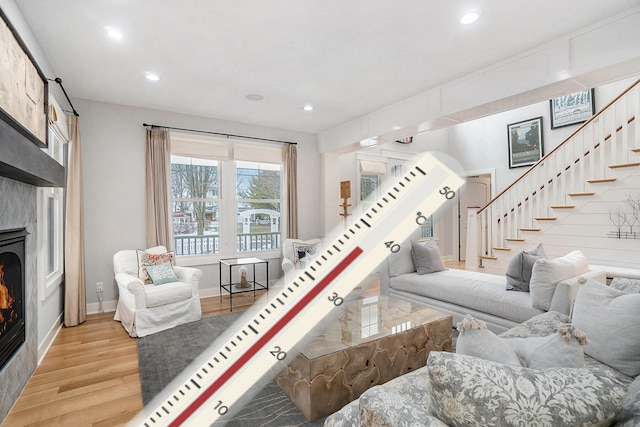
37 °C
